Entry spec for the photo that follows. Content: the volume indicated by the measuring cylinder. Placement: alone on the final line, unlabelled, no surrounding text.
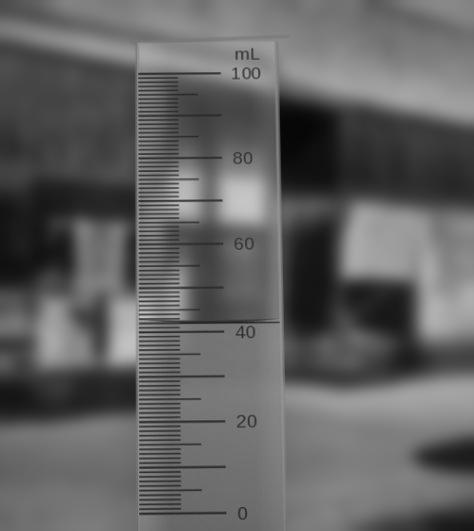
42 mL
